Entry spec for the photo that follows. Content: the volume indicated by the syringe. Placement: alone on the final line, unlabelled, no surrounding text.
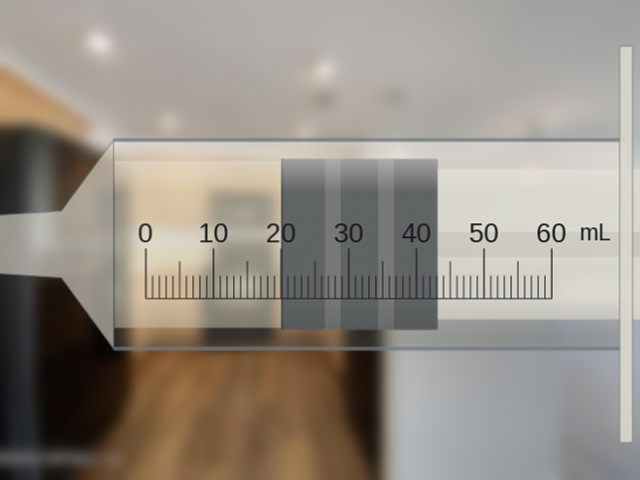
20 mL
